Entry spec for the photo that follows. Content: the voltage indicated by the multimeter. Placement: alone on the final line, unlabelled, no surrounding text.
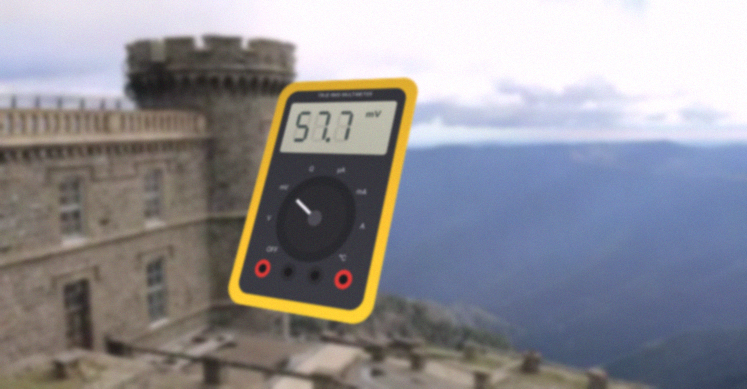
57.7 mV
